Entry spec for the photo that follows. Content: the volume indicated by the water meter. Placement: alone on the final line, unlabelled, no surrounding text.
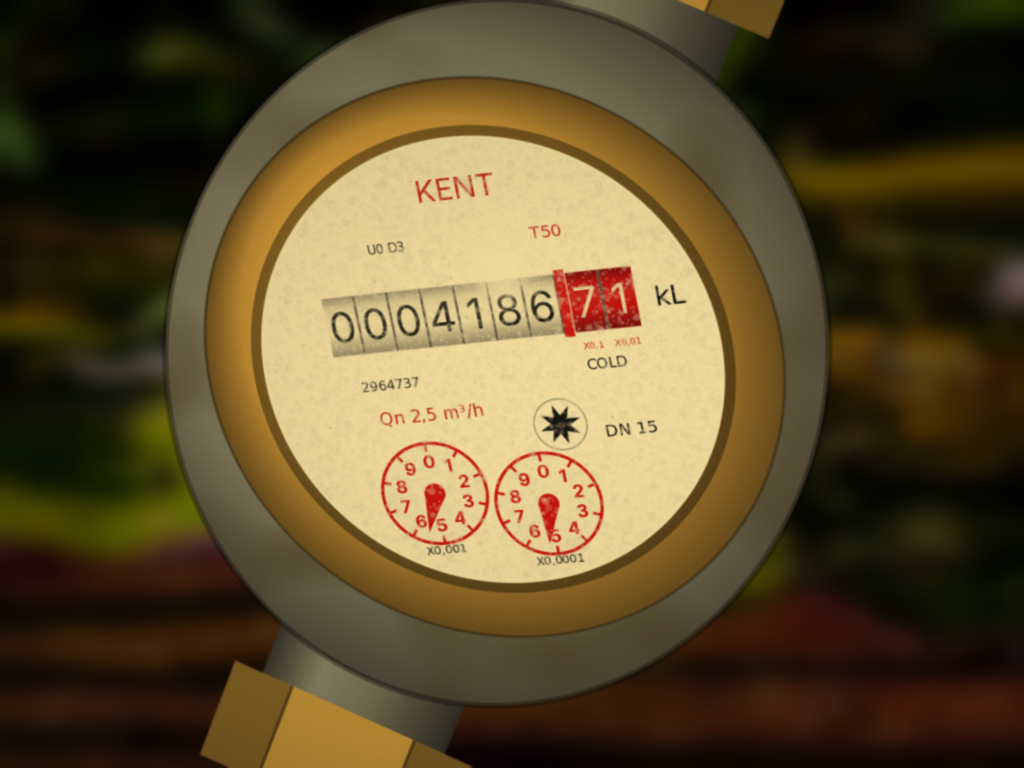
4186.7155 kL
